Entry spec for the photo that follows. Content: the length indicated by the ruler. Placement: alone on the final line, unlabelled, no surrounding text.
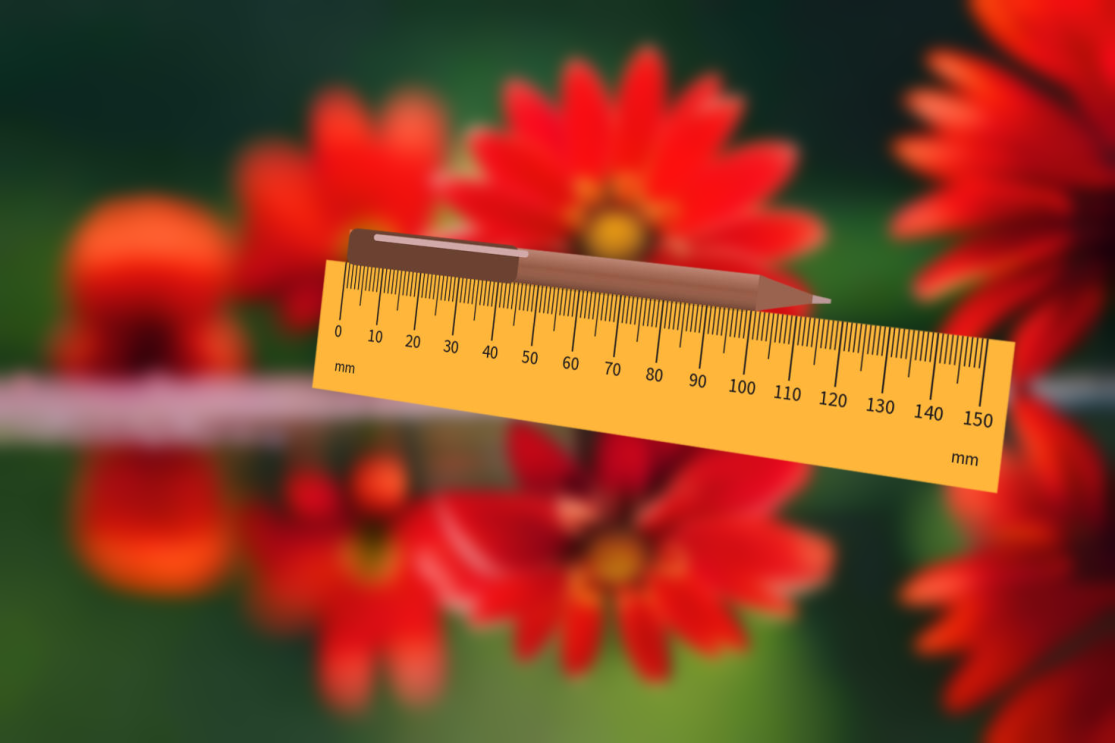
117 mm
